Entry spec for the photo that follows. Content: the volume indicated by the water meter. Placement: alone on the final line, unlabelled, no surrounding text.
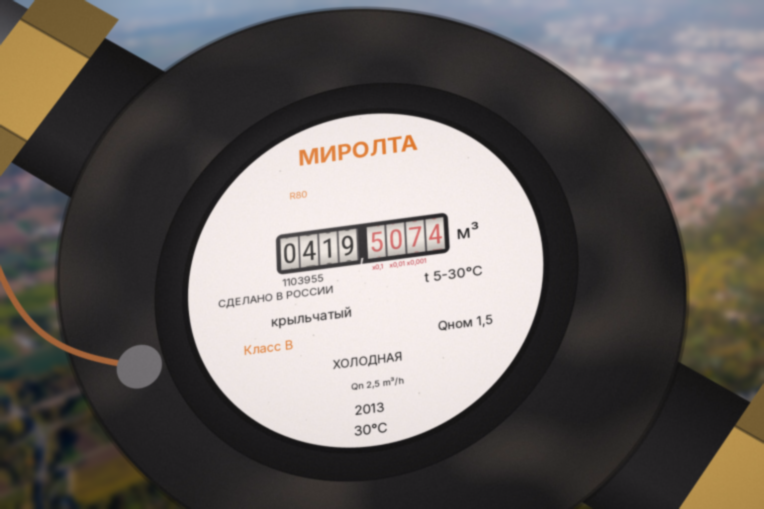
419.5074 m³
